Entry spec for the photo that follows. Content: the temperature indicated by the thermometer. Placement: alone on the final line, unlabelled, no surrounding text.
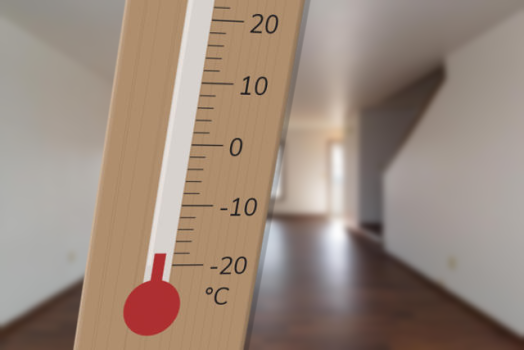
-18 °C
